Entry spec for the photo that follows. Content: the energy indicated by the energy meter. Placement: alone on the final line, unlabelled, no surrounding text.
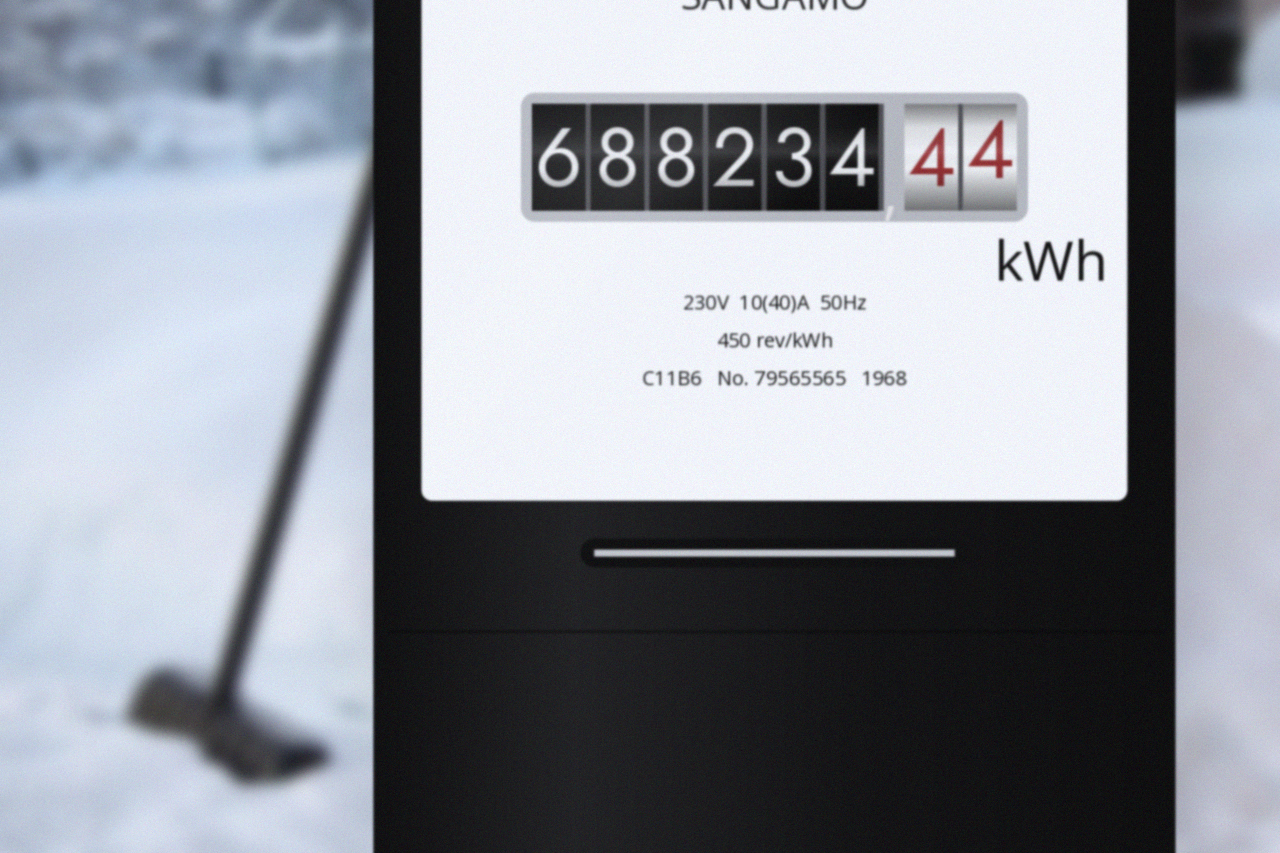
688234.44 kWh
